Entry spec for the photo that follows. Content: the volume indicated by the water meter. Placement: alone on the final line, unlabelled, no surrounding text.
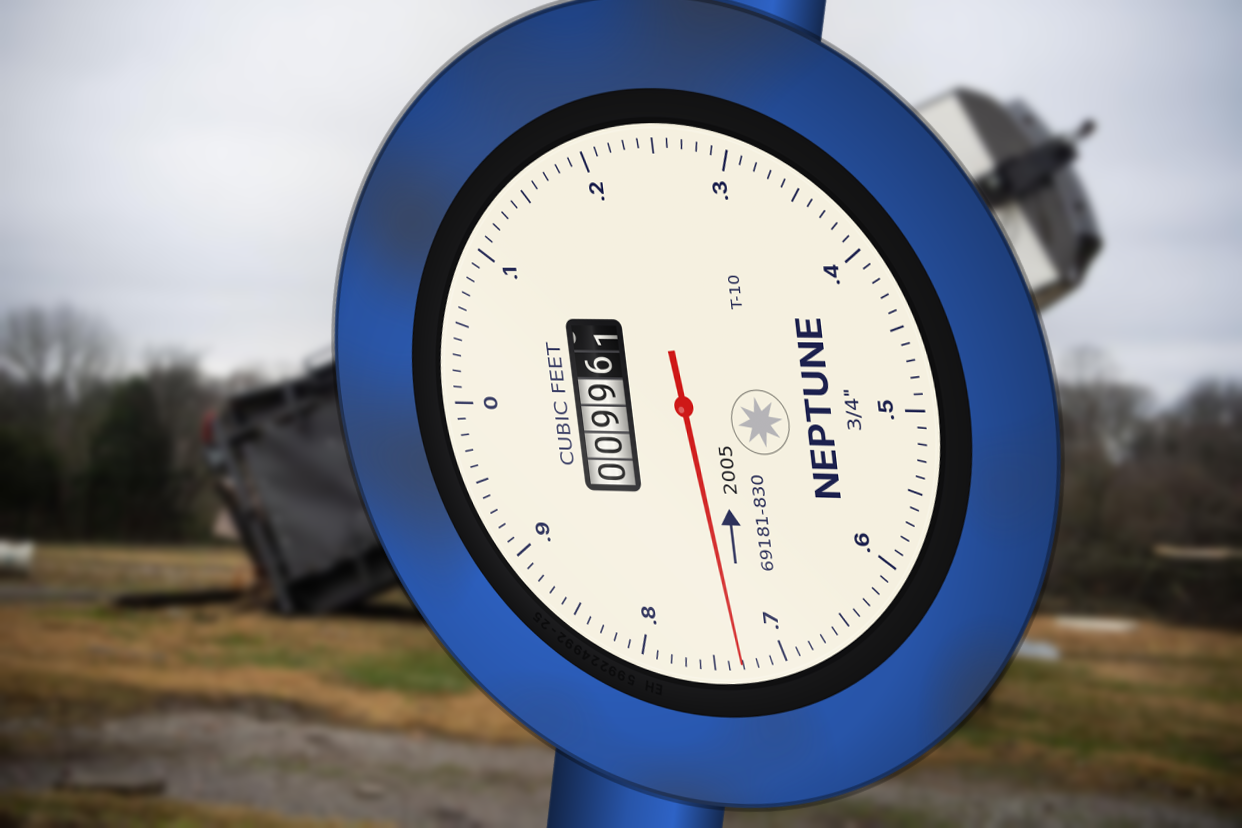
9960.73 ft³
